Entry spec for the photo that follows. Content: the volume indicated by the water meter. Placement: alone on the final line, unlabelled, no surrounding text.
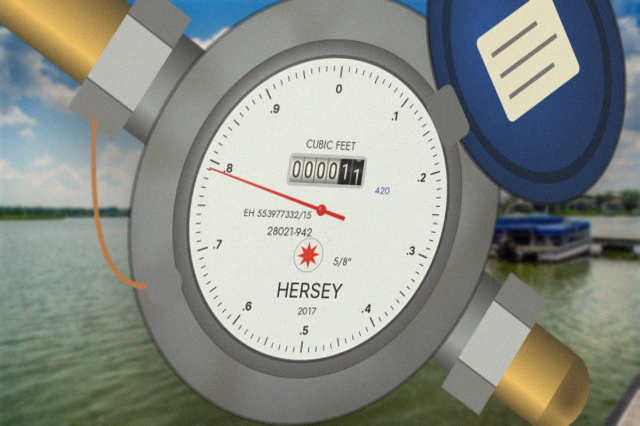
10.79 ft³
